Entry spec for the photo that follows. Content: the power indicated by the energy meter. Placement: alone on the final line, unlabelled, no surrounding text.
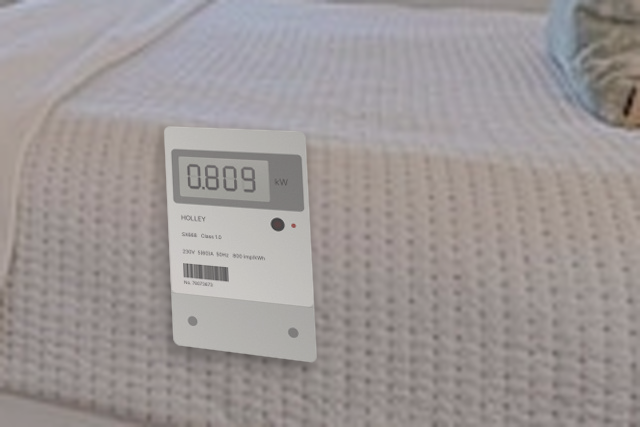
0.809 kW
